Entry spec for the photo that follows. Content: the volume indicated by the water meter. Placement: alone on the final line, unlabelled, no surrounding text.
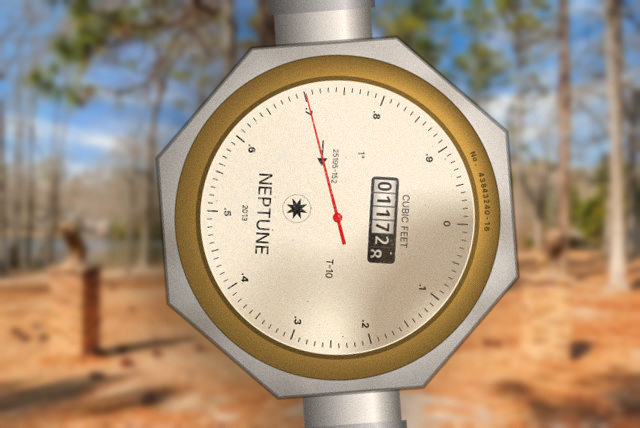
11727.70 ft³
